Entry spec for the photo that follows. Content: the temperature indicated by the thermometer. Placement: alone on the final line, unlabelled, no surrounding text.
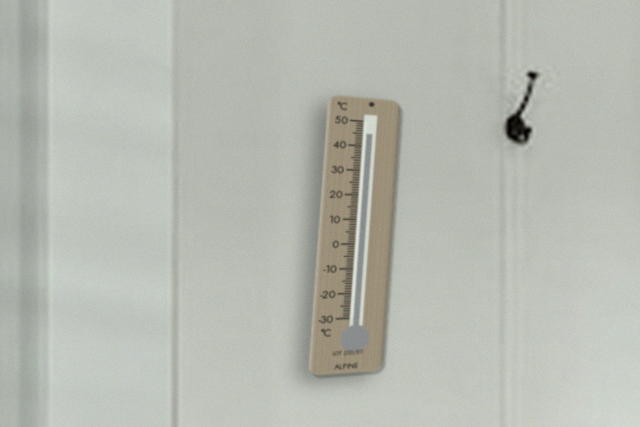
45 °C
